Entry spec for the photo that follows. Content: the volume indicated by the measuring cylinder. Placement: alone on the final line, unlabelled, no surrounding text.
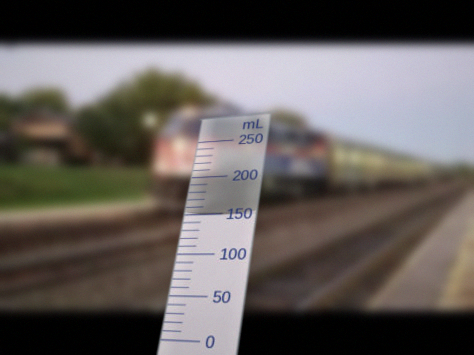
150 mL
